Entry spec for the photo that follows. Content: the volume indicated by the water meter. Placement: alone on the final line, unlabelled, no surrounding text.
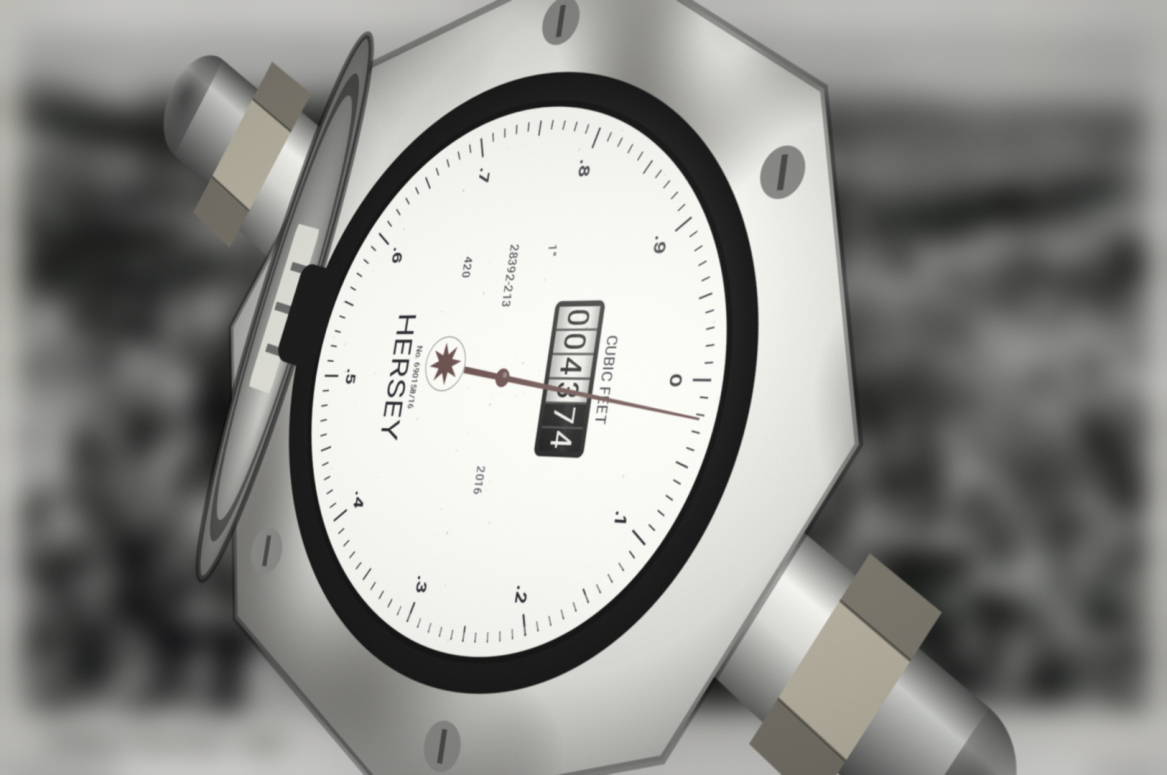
4374.02 ft³
